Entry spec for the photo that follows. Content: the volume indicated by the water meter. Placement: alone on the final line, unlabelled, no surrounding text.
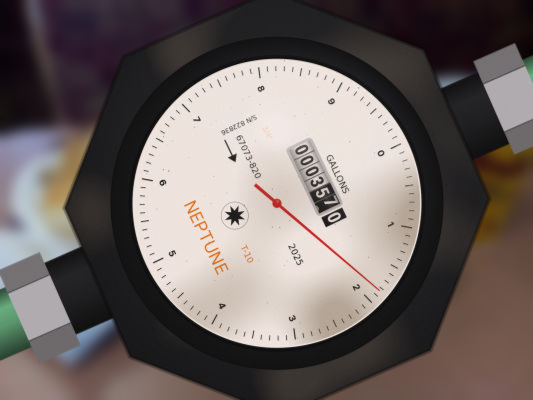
3571.8 gal
